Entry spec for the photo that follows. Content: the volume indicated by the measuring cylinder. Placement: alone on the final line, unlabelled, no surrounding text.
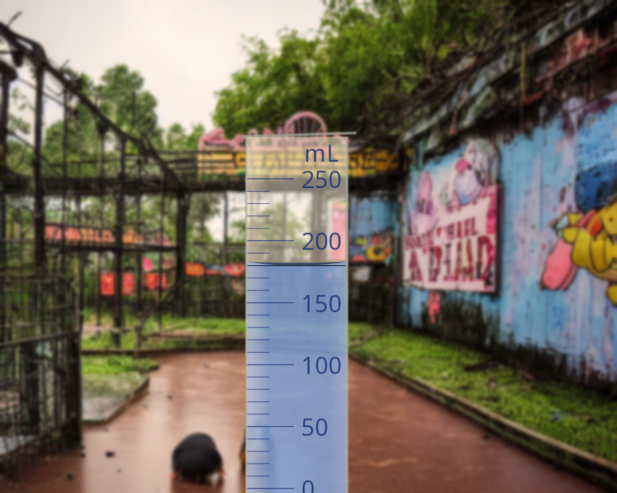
180 mL
